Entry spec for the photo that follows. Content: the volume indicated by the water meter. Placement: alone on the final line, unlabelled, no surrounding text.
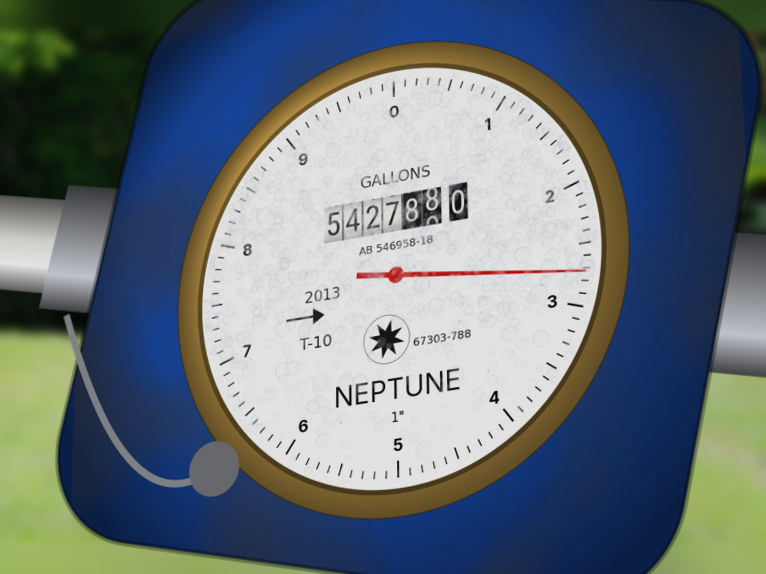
5427882.7 gal
